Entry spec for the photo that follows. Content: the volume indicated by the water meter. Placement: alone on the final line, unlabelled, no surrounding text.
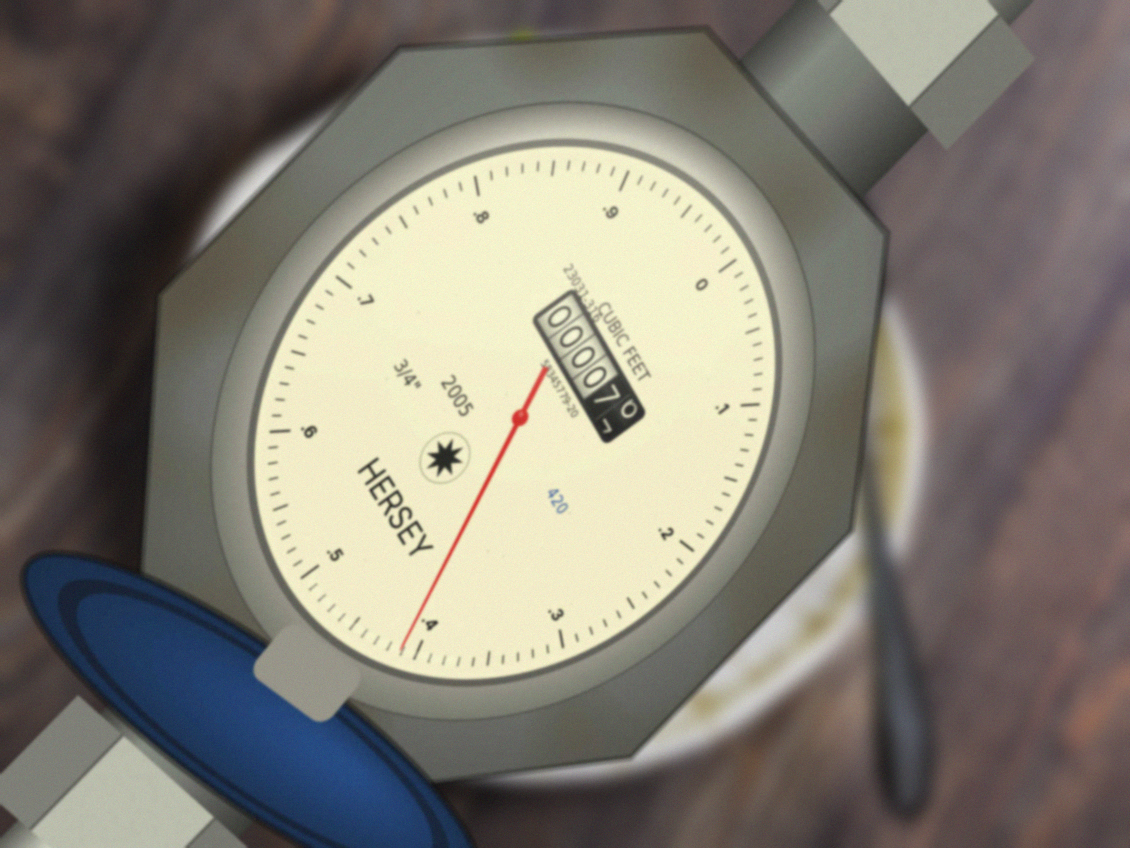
76.41 ft³
